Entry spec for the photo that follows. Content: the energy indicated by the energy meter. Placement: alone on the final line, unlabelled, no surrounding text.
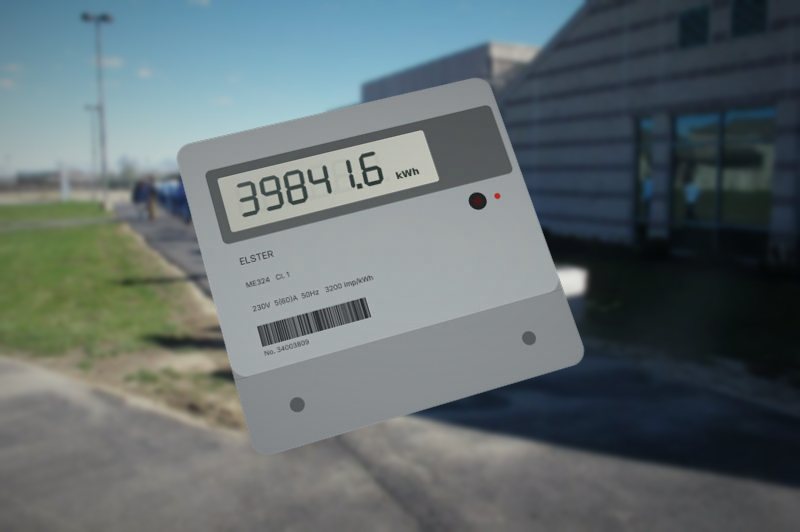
39841.6 kWh
